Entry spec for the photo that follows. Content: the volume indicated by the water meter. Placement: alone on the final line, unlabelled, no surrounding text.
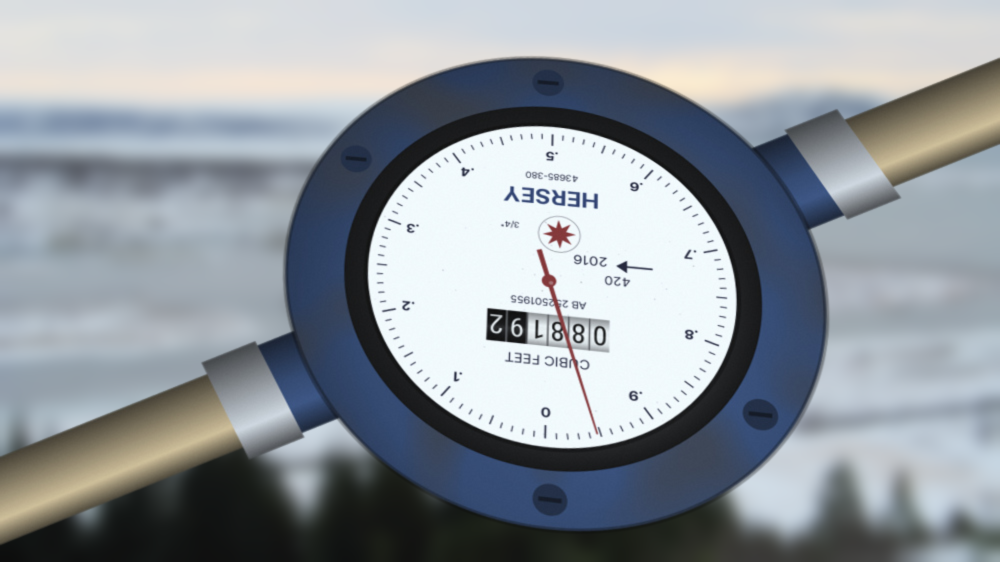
88191.95 ft³
